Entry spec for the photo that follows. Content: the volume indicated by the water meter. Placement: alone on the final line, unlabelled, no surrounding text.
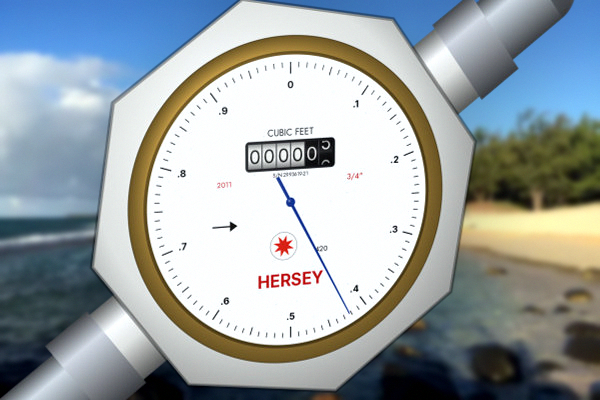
5.42 ft³
